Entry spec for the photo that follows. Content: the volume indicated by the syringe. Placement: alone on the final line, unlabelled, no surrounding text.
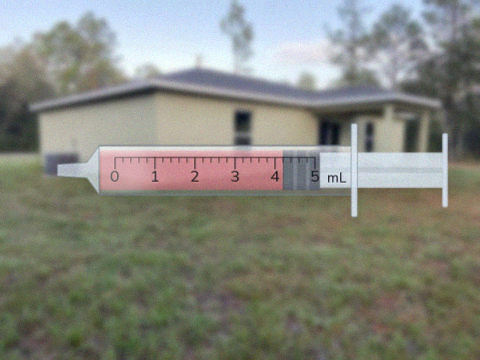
4.2 mL
